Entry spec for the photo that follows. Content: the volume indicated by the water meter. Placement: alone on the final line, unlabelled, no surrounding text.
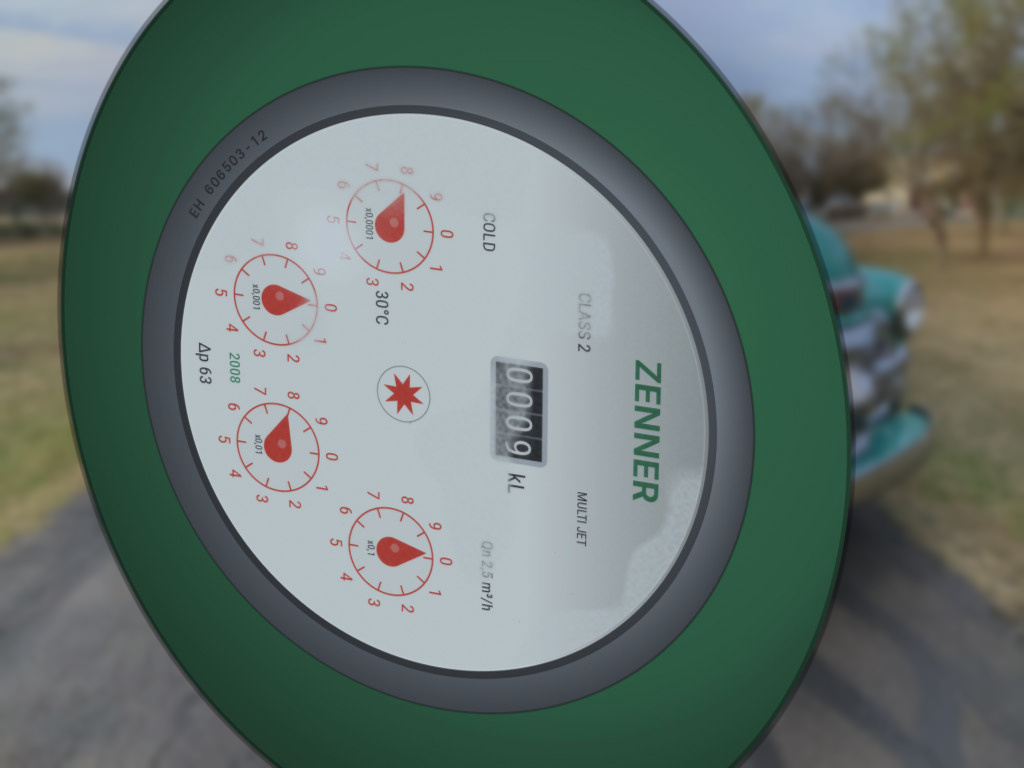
8.9798 kL
